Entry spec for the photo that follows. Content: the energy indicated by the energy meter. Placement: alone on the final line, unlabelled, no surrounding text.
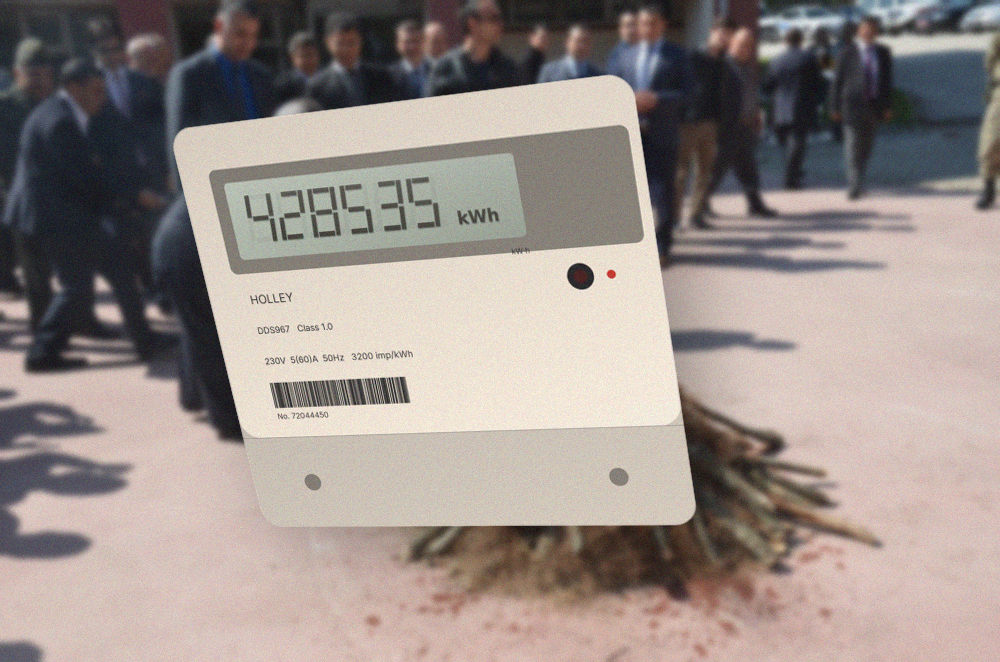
428535 kWh
